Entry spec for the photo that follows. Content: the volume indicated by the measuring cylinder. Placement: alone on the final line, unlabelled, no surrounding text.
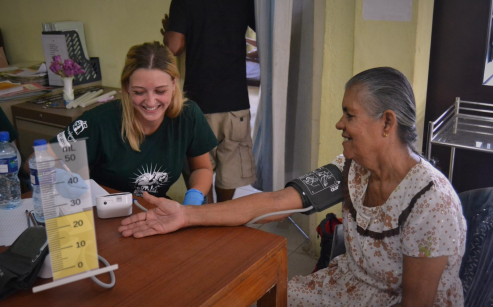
25 mL
